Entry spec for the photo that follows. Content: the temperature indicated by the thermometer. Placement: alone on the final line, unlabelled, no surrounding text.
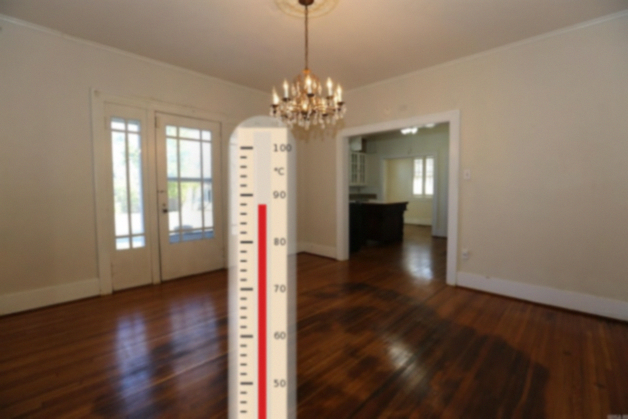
88 °C
